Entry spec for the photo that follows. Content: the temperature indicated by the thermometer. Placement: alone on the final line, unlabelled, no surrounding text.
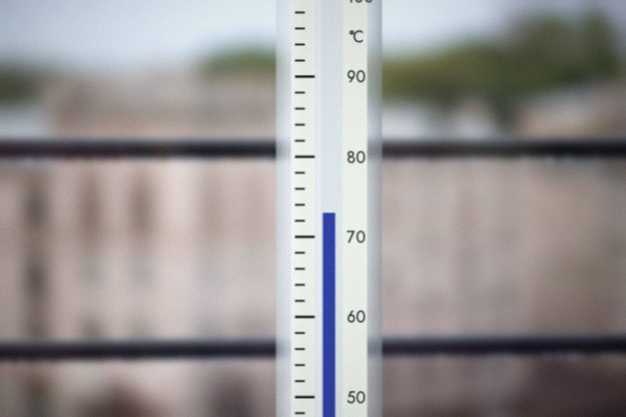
73 °C
